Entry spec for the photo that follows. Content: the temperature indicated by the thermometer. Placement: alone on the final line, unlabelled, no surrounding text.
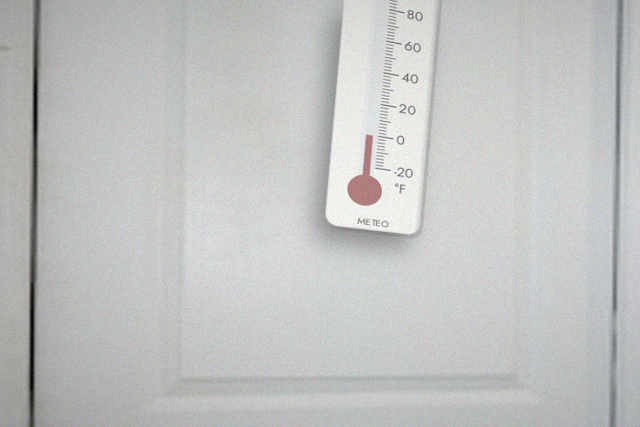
0 °F
